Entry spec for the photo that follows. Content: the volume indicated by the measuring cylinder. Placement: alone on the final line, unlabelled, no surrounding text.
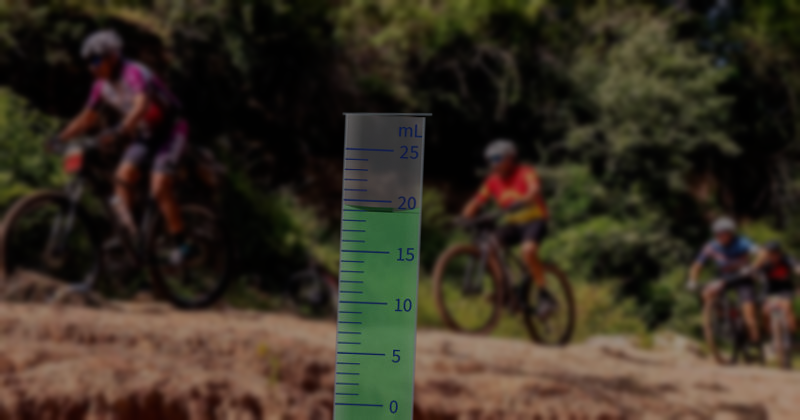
19 mL
